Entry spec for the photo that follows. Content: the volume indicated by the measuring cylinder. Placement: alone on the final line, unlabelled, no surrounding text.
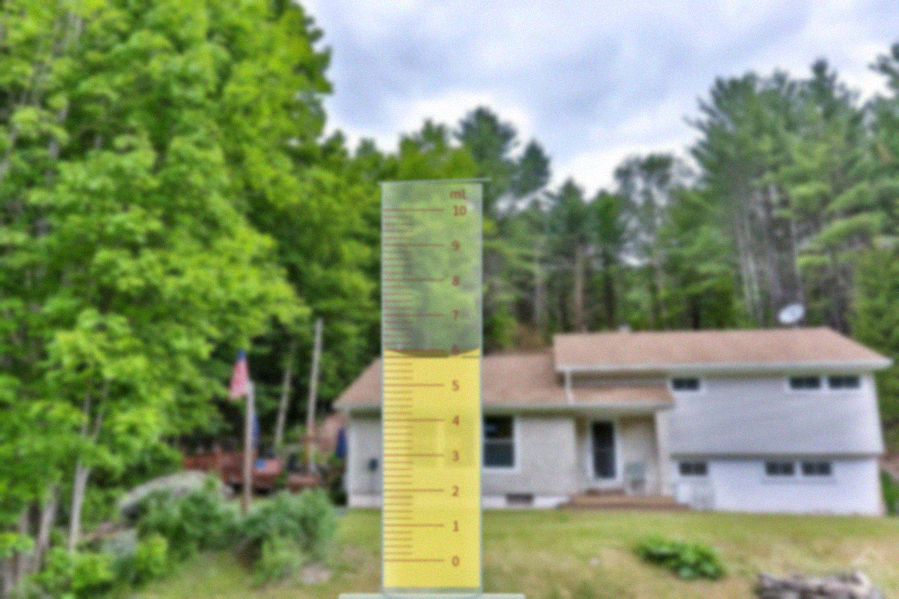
5.8 mL
